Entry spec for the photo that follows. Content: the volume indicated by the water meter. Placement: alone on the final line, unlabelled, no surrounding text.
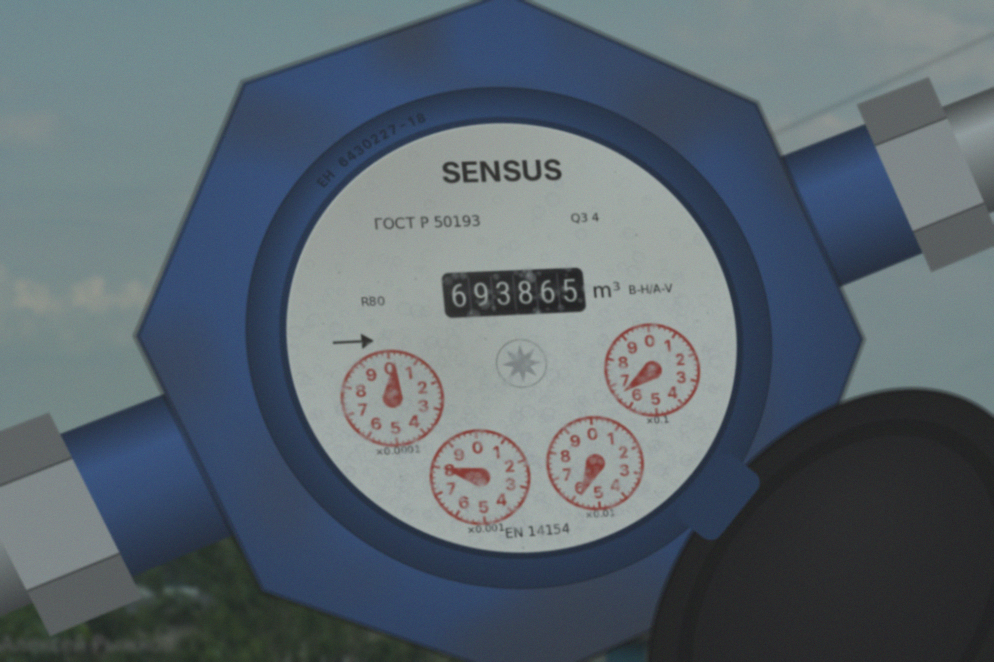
693865.6580 m³
